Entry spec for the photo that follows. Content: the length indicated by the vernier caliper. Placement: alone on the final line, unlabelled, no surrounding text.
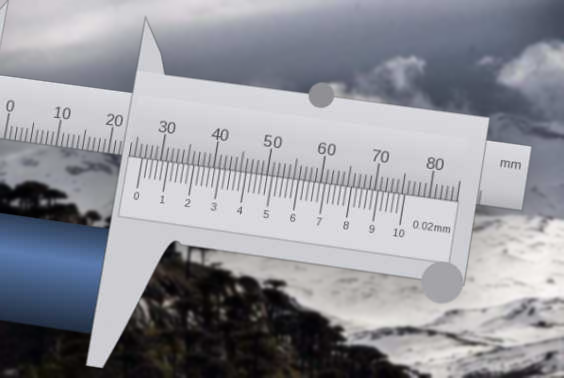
26.5 mm
